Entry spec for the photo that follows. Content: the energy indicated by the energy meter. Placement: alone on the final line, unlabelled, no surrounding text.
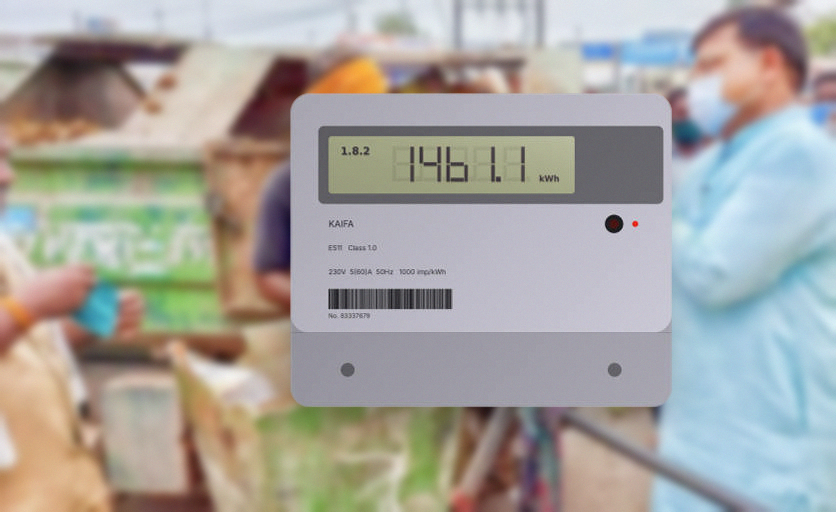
1461.1 kWh
